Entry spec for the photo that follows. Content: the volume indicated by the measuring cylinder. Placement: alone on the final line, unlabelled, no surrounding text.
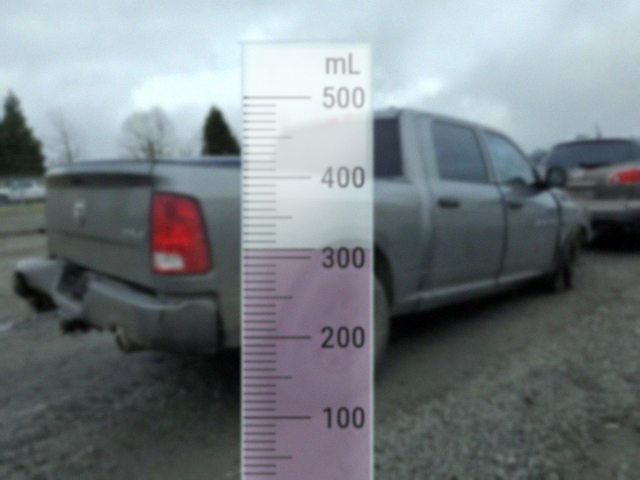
310 mL
